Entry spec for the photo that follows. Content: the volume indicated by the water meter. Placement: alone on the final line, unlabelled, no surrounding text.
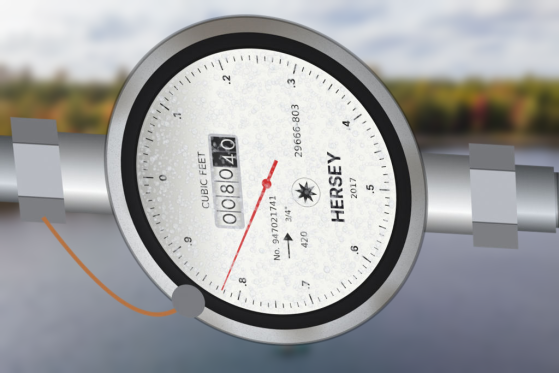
8039.82 ft³
